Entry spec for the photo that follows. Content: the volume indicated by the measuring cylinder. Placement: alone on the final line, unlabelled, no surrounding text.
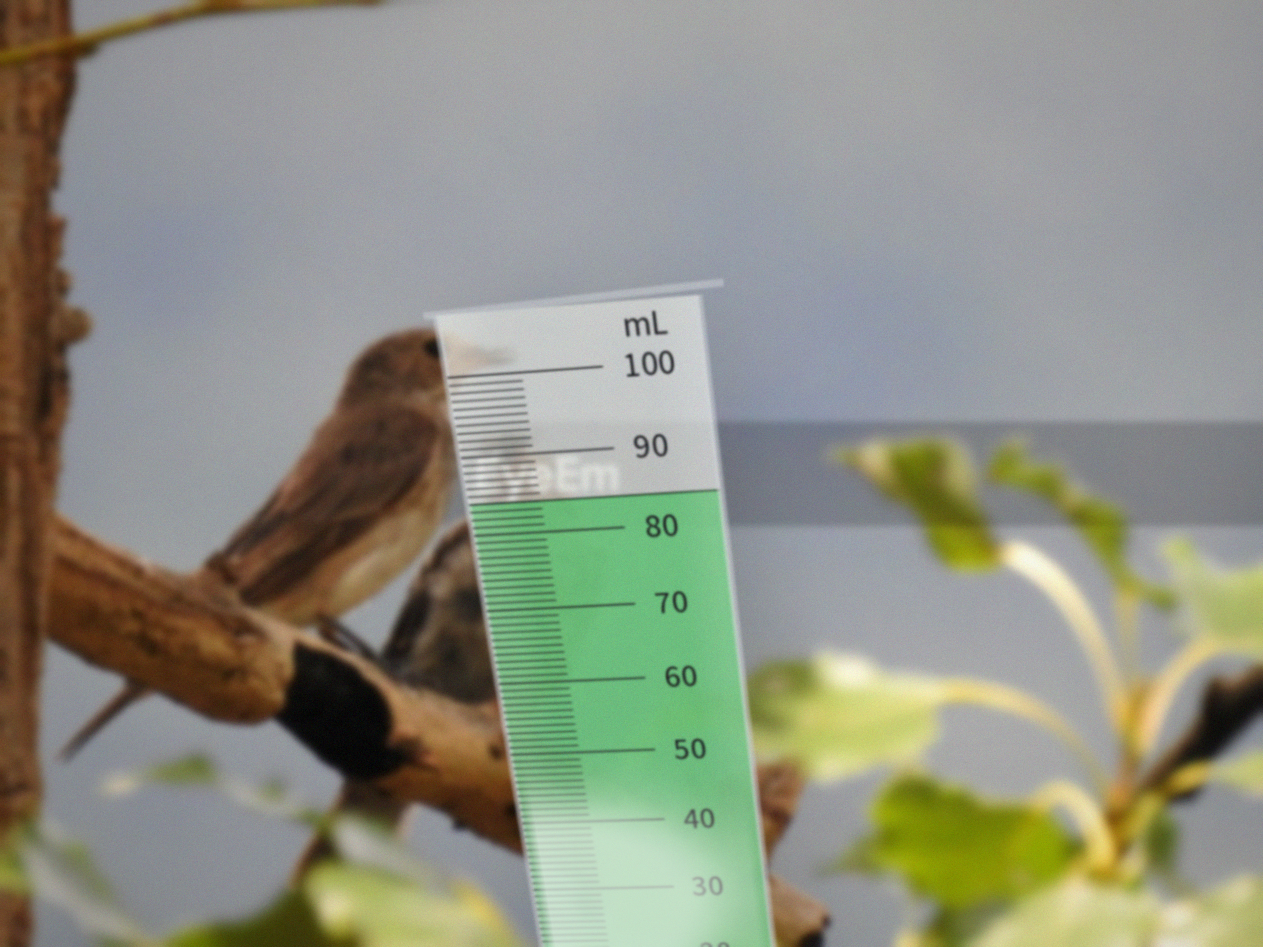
84 mL
